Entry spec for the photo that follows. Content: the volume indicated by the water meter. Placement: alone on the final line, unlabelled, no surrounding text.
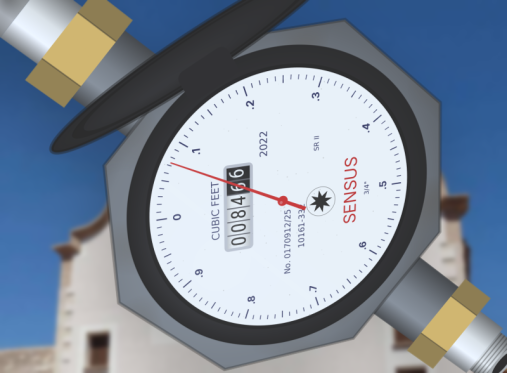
8466.07 ft³
